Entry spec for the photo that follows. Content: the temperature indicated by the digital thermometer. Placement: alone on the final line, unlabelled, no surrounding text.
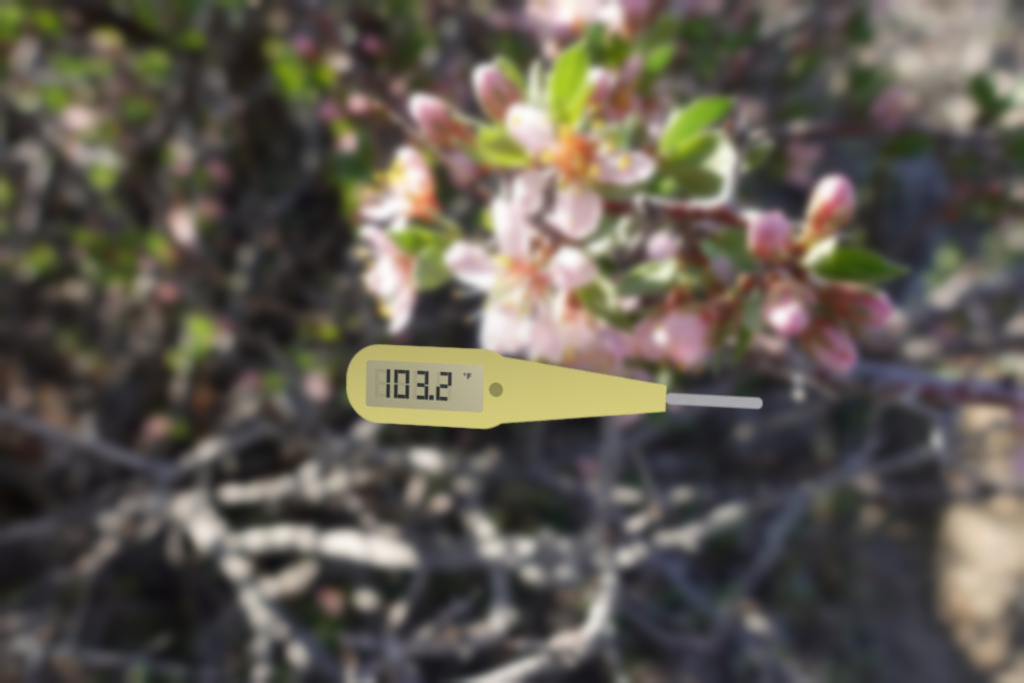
103.2 °F
